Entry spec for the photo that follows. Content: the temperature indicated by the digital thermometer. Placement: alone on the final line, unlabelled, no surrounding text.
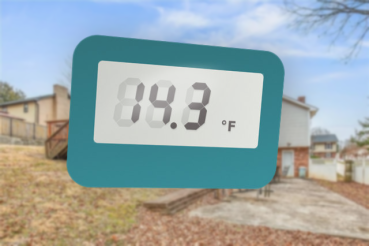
14.3 °F
